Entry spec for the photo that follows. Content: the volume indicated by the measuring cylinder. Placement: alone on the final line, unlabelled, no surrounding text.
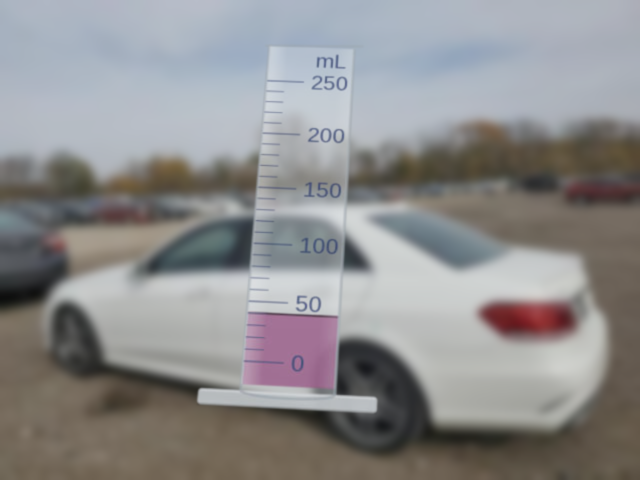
40 mL
